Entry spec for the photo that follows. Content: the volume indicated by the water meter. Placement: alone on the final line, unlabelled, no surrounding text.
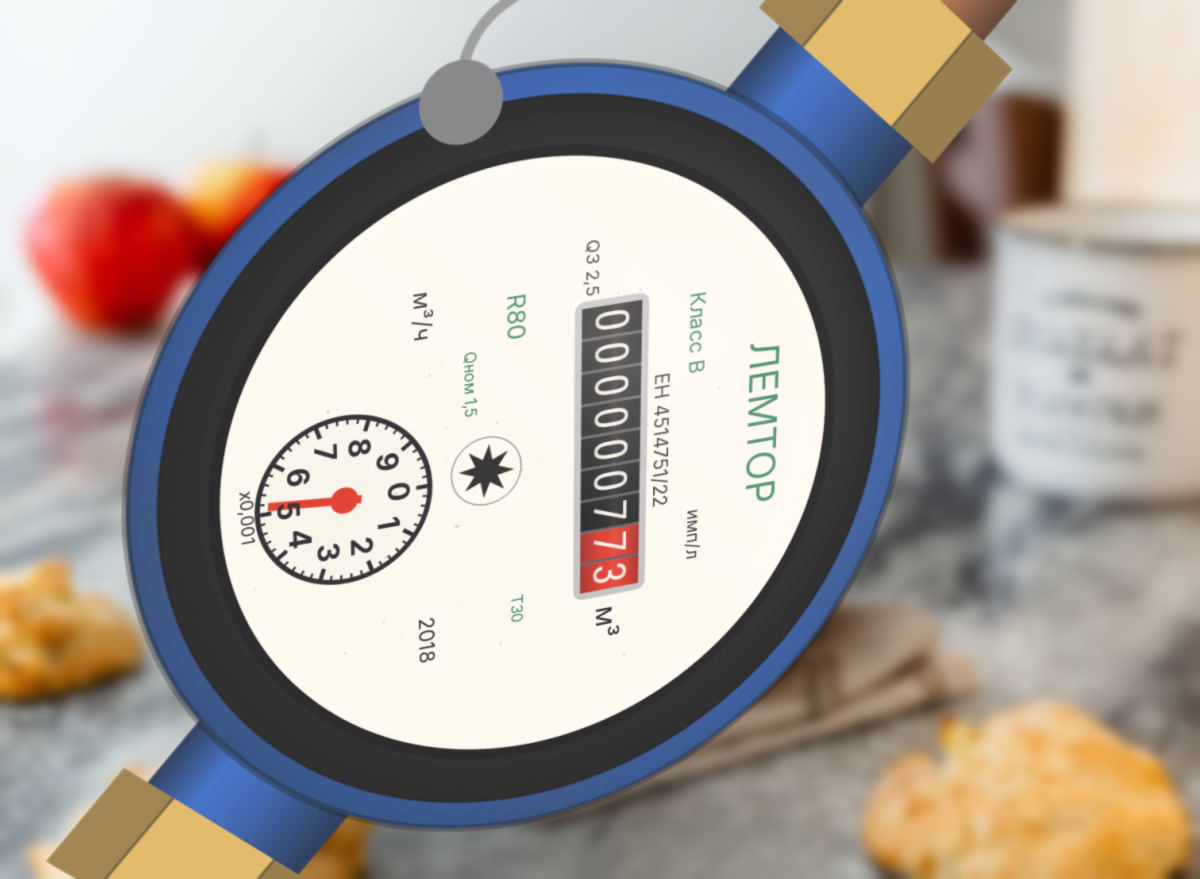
7.735 m³
